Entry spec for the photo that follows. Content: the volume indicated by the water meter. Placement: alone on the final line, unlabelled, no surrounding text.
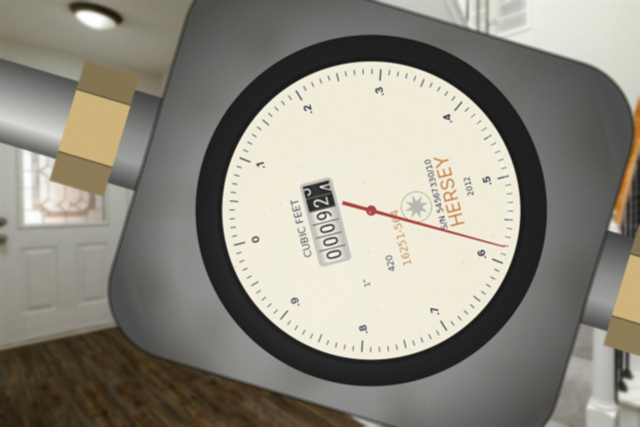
923.58 ft³
